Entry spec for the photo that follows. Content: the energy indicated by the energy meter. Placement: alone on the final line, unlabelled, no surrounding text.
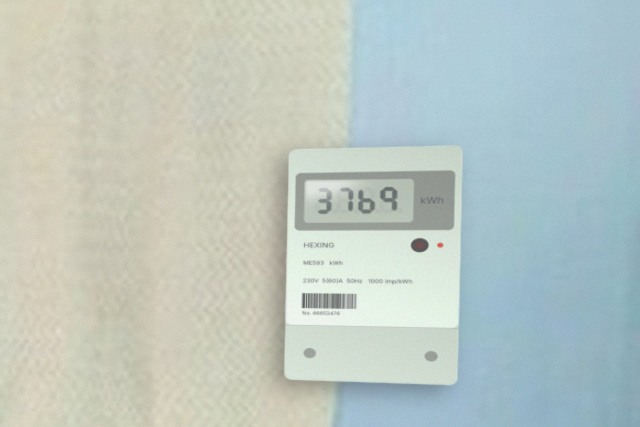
3769 kWh
